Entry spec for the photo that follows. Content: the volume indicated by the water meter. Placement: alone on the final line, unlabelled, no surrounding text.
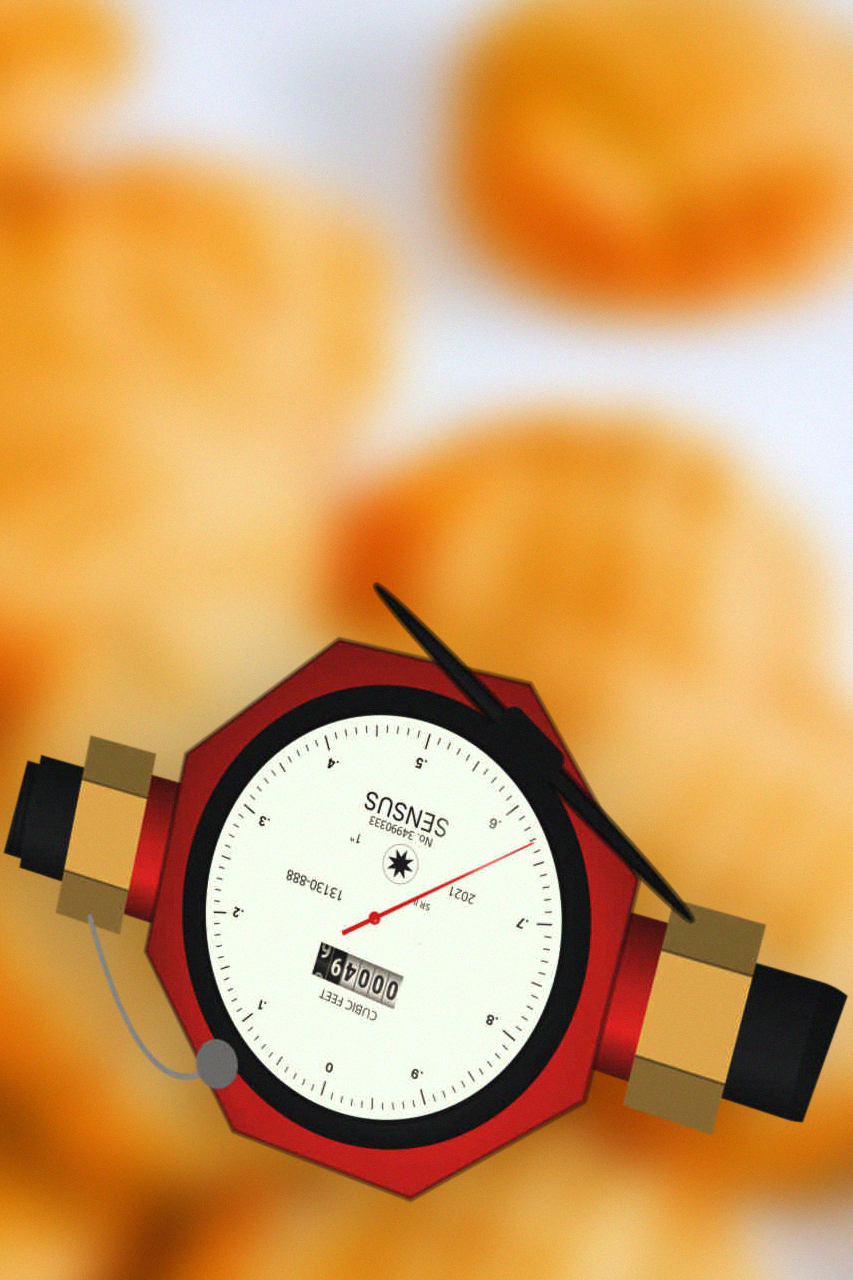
495.63 ft³
